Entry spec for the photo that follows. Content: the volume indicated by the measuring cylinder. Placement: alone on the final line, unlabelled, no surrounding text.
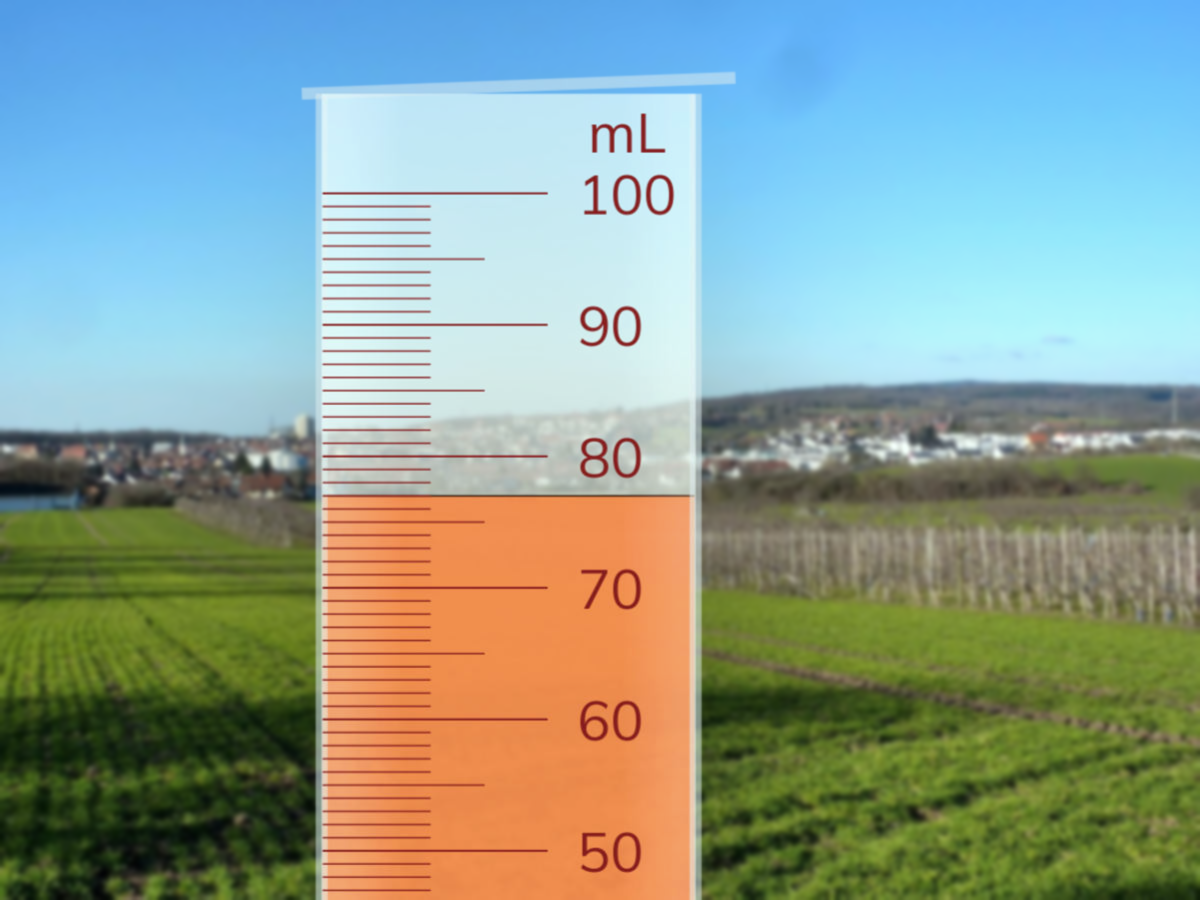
77 mL
